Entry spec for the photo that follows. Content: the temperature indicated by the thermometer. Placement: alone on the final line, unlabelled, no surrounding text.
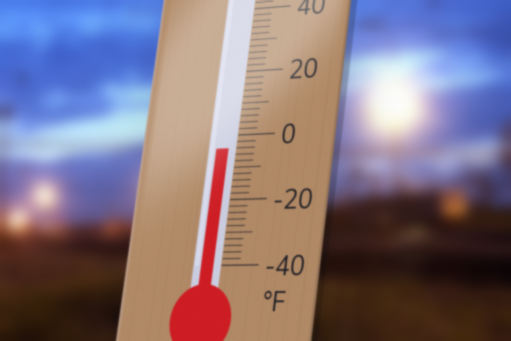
-4 °F
